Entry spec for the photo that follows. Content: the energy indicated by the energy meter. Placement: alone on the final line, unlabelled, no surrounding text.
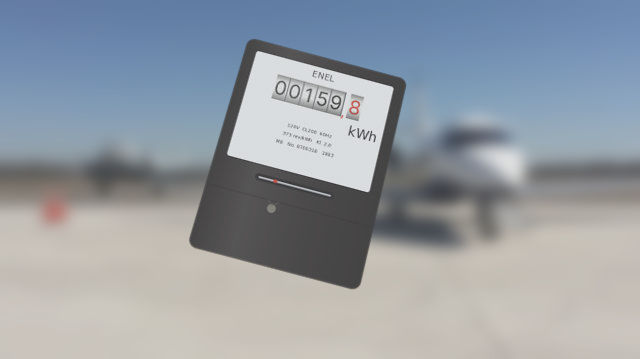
159.8 kWh
